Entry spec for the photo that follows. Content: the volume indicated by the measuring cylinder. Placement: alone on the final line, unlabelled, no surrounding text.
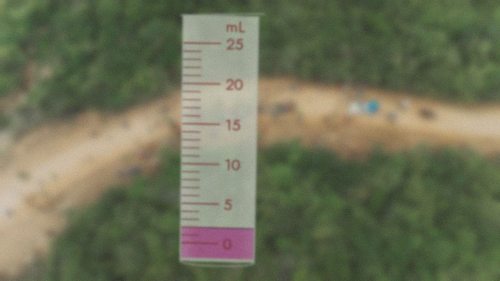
2 mL
